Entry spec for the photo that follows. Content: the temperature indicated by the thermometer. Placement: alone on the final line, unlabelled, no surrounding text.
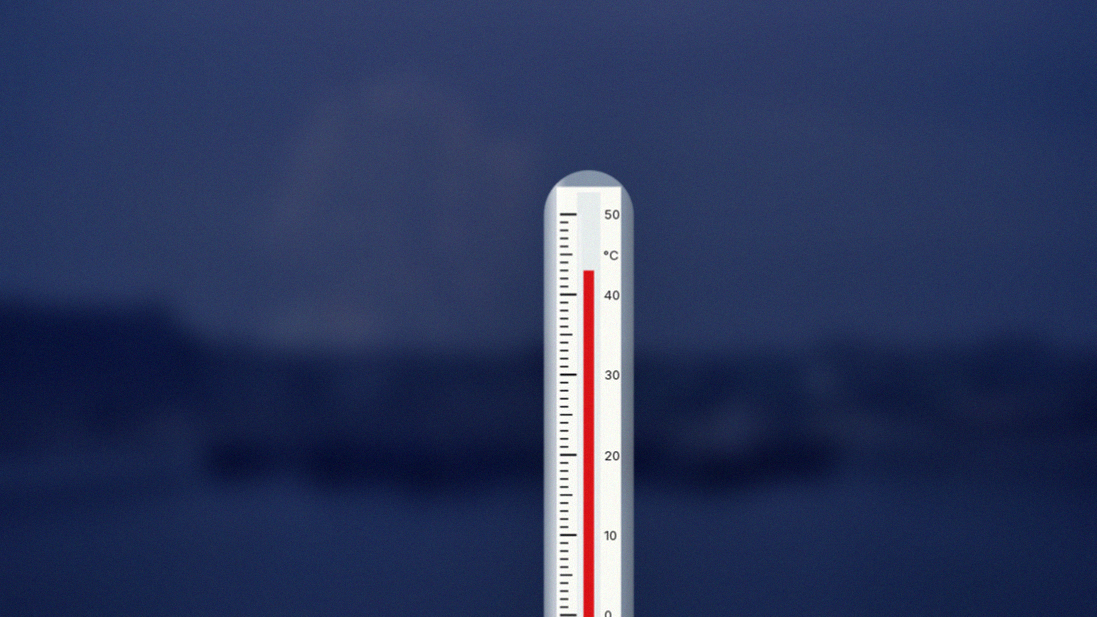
43 °C
